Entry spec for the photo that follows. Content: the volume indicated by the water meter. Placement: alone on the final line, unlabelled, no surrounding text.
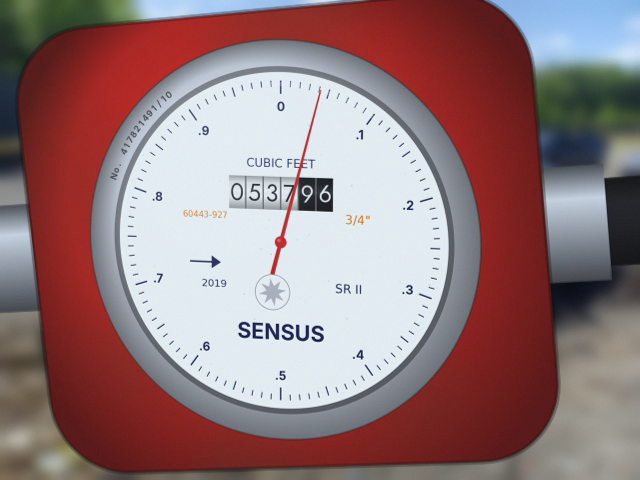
53796.04 ft³
